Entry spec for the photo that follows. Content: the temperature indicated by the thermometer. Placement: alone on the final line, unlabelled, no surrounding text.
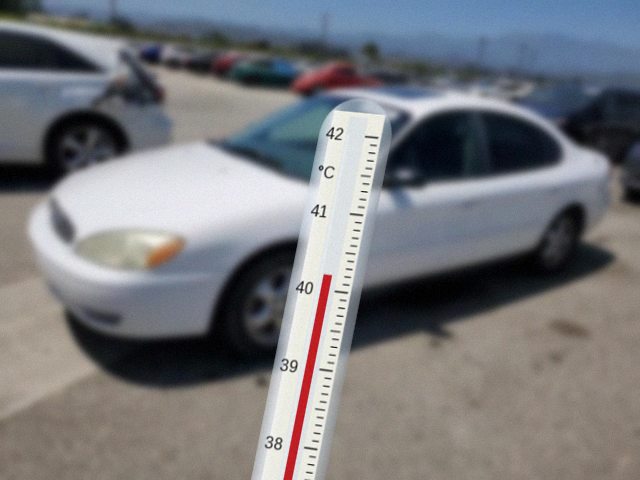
40.2 °C
